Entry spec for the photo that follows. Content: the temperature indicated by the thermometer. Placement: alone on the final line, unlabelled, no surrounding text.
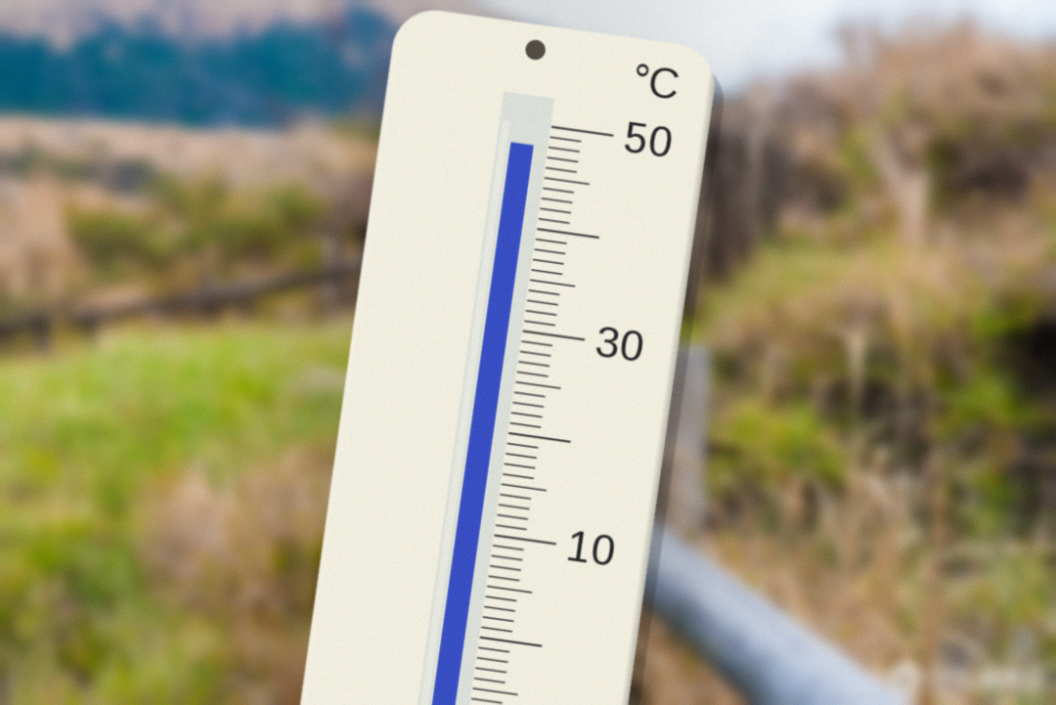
48 °C
